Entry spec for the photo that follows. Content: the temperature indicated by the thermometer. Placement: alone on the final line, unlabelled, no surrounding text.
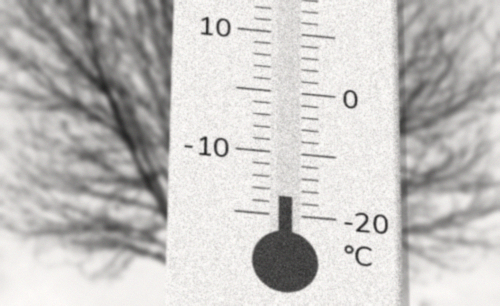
-17 °C
